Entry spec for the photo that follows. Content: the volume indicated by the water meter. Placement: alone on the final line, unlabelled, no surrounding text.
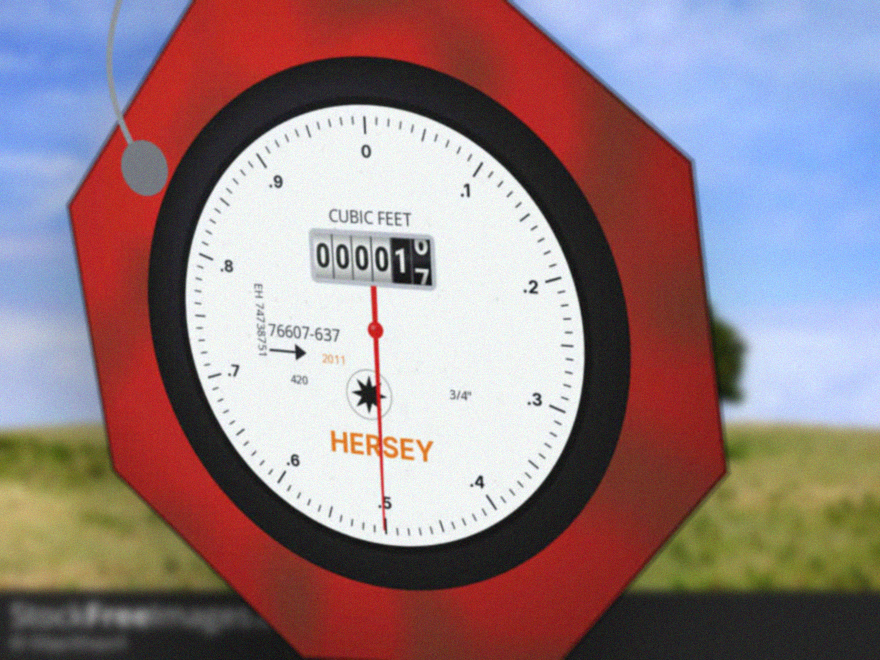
16.50 ft³
